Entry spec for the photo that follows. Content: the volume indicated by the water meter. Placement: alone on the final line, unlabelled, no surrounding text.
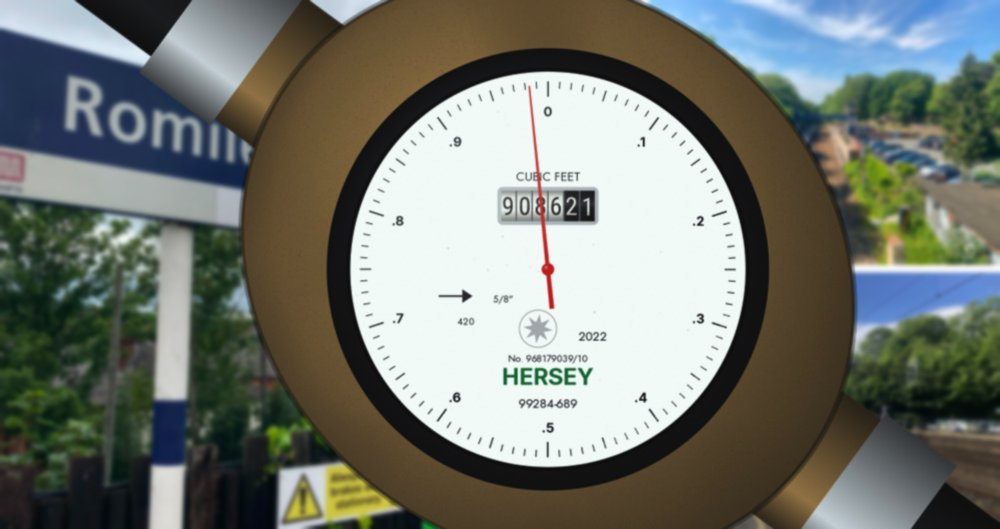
908620.98 ft³
